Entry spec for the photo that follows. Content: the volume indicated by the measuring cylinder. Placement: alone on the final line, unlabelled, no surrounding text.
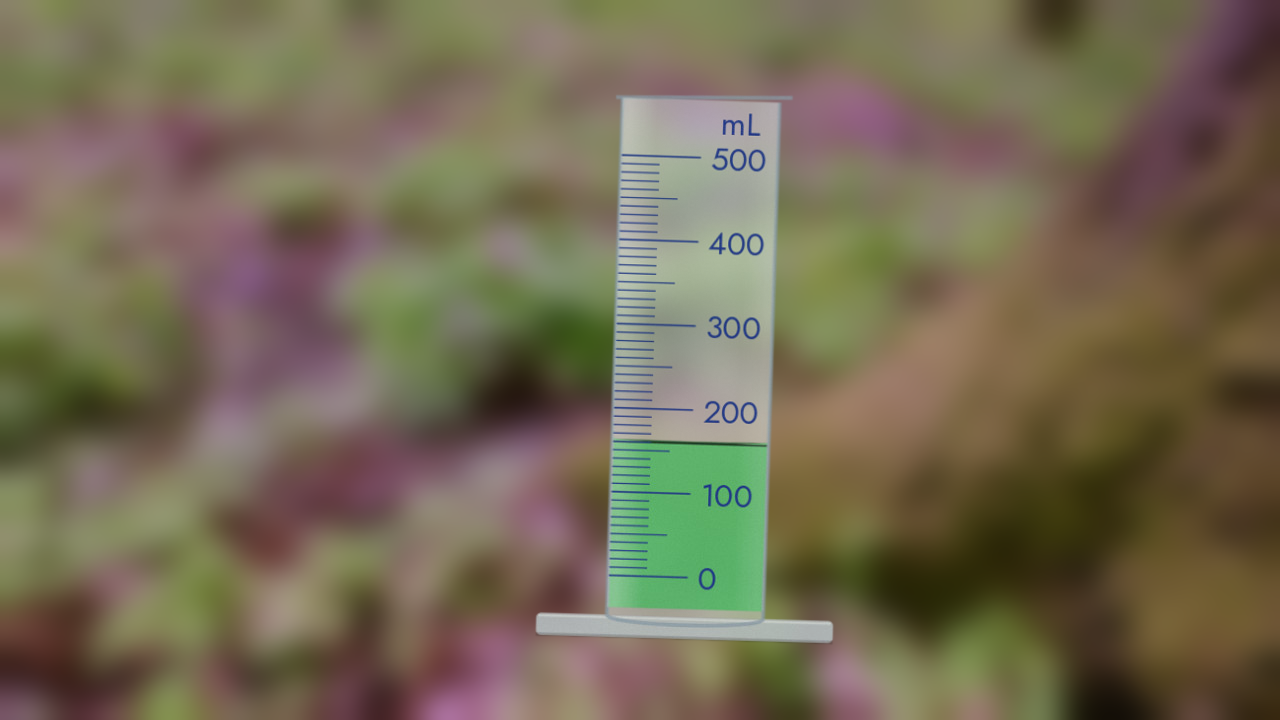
160 mL
